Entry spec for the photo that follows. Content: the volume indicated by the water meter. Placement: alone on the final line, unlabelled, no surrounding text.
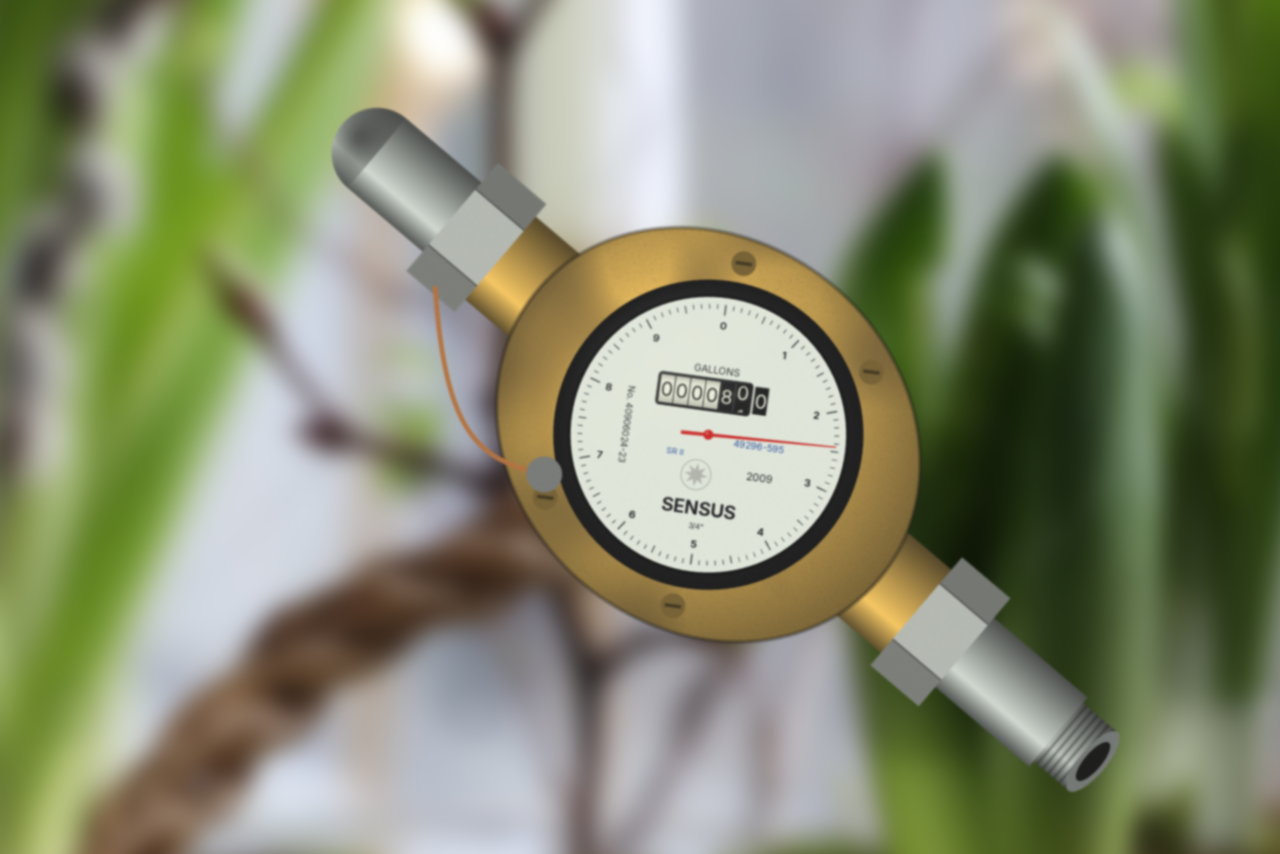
802.4 gal
